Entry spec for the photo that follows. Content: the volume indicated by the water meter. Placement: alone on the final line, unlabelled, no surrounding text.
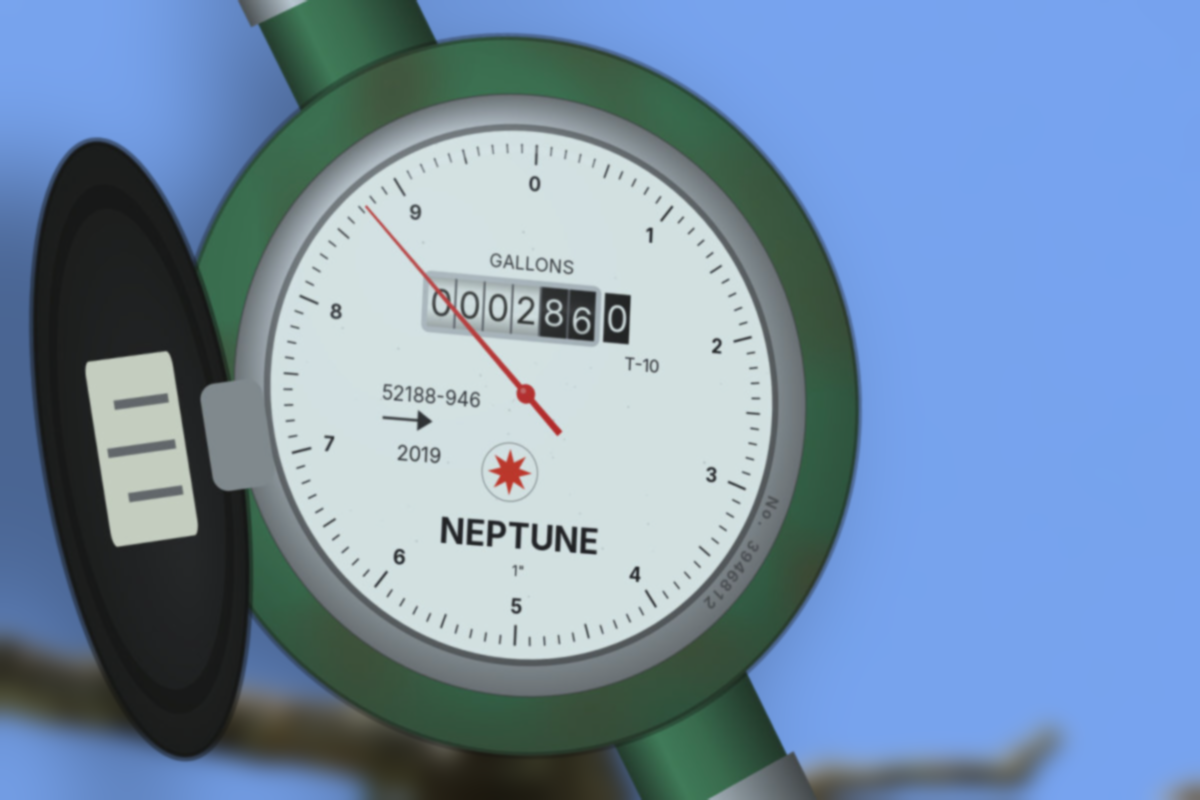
2858.7 gal
